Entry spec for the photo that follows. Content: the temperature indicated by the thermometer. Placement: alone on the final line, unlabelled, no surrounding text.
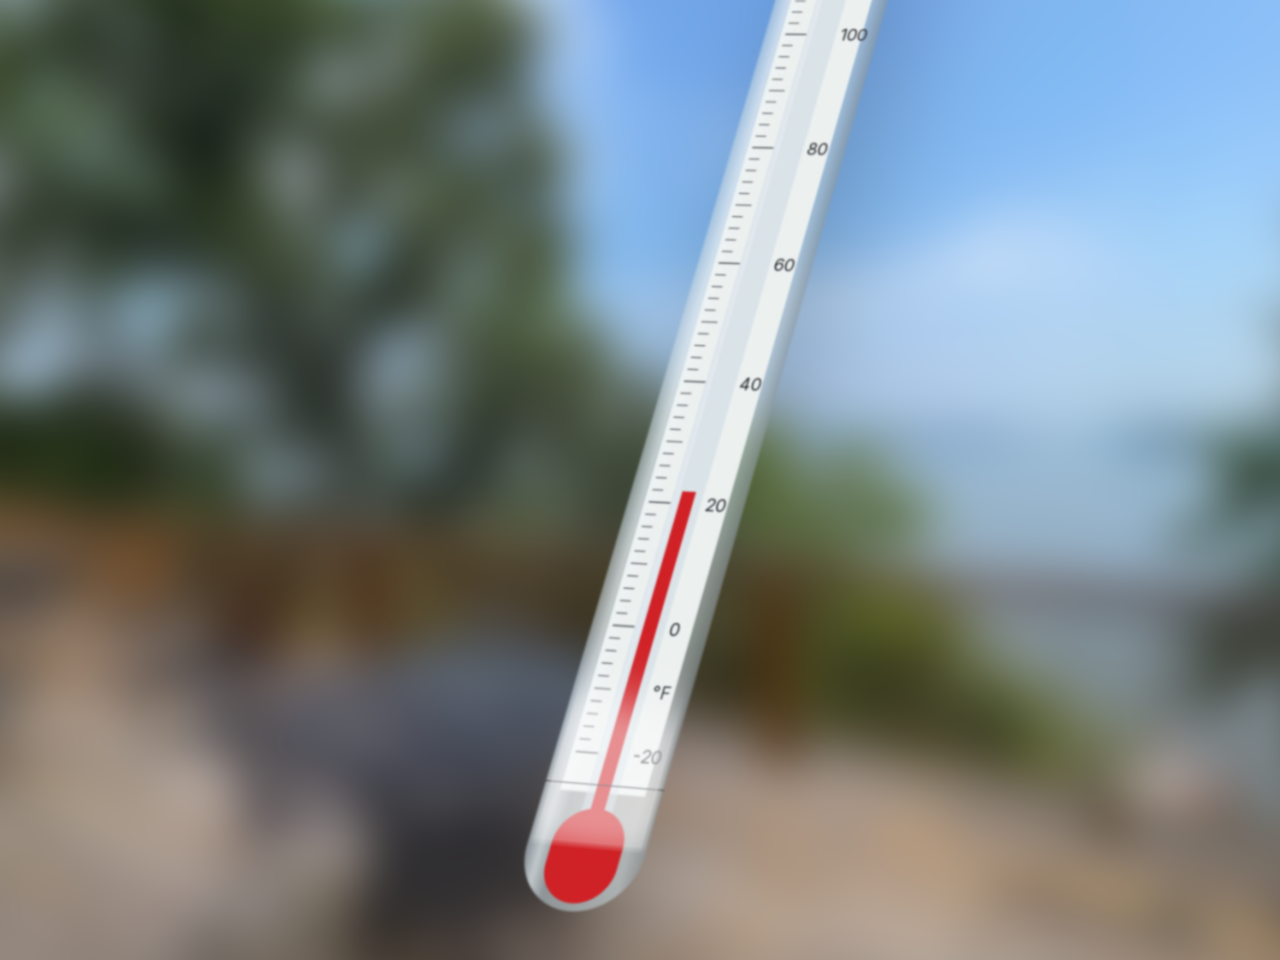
22 °F
